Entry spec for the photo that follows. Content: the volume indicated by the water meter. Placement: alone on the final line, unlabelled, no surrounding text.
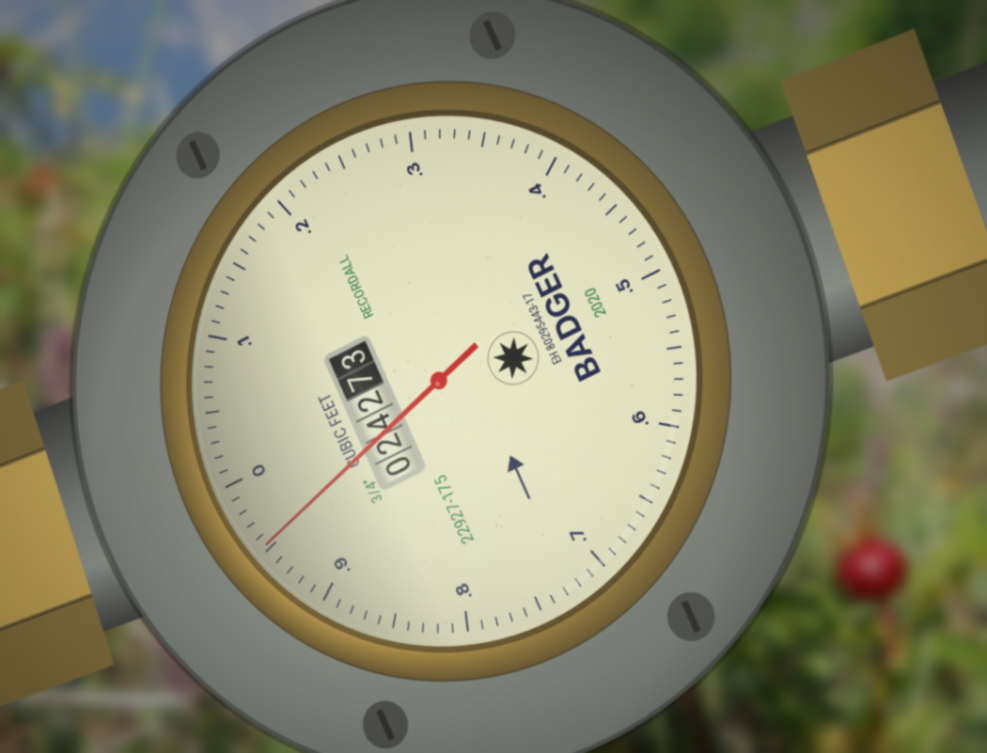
24272.95 ft³
